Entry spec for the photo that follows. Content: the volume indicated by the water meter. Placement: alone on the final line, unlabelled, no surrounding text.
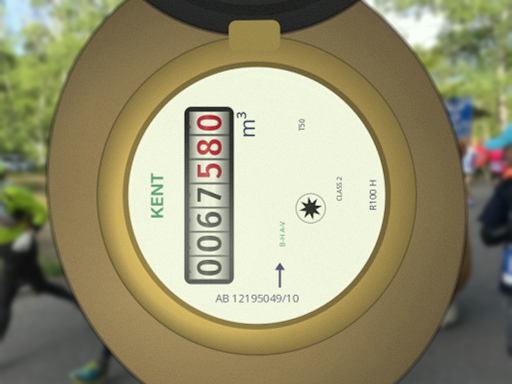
67.580 m³
